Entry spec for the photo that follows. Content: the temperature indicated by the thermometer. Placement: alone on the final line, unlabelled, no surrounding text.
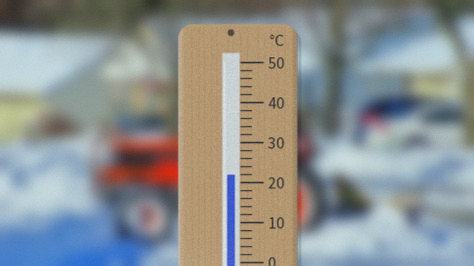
22 °C
